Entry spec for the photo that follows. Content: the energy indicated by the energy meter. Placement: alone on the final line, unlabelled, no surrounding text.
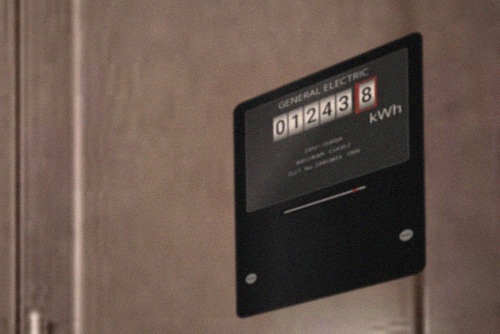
1243.8 kWh
